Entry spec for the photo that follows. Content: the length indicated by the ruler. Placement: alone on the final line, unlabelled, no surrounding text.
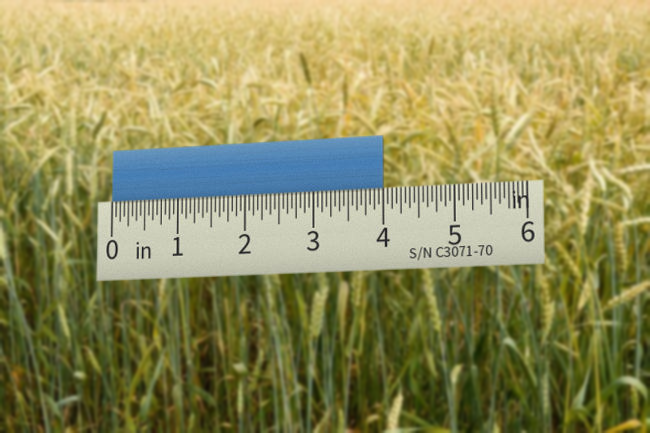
4 in
